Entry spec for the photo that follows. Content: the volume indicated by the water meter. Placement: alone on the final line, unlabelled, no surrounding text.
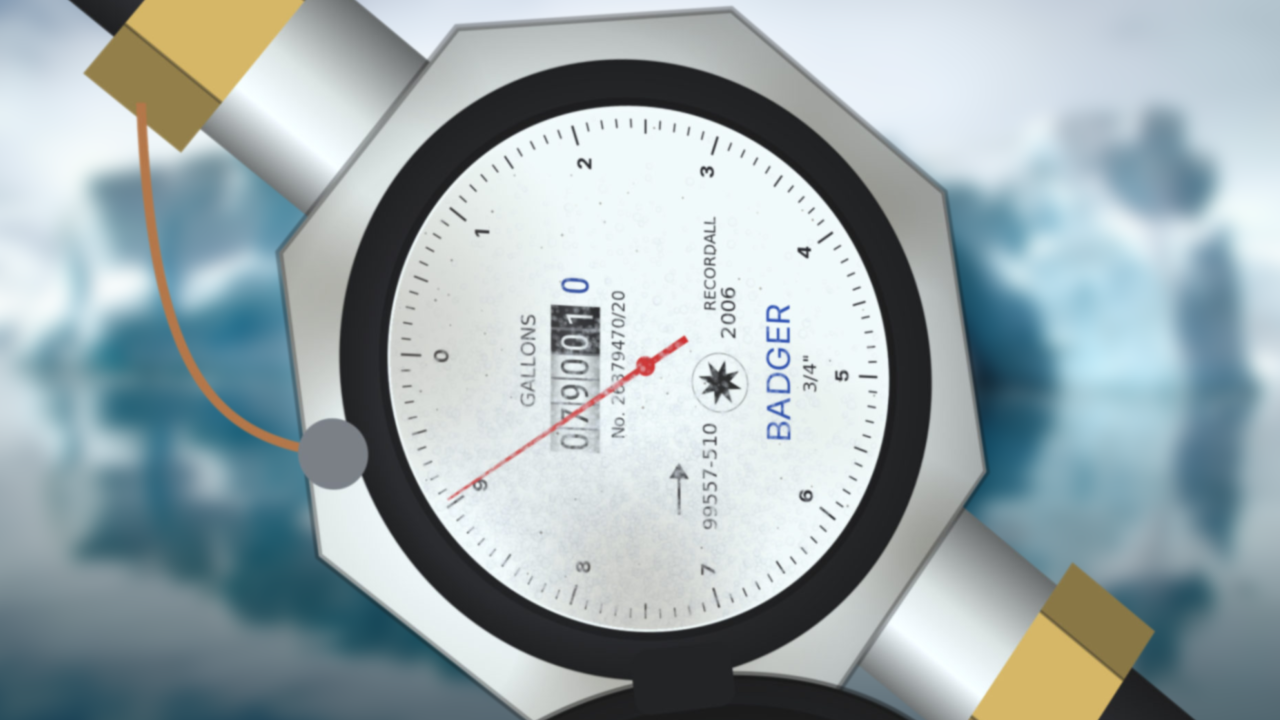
790009.0 gal
